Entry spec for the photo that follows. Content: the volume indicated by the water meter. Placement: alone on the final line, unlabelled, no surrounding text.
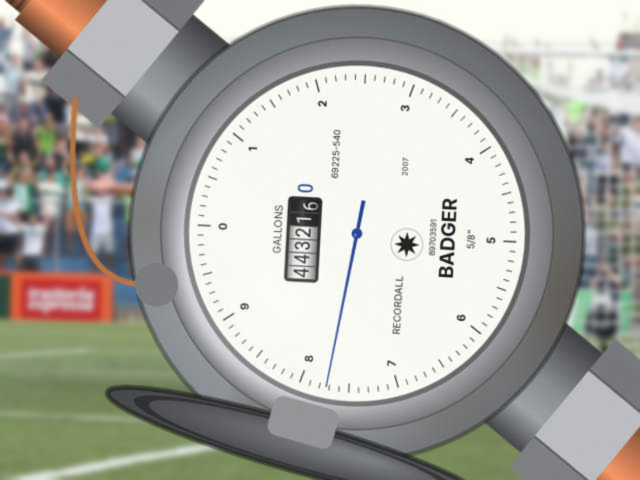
4432157.7 gal
